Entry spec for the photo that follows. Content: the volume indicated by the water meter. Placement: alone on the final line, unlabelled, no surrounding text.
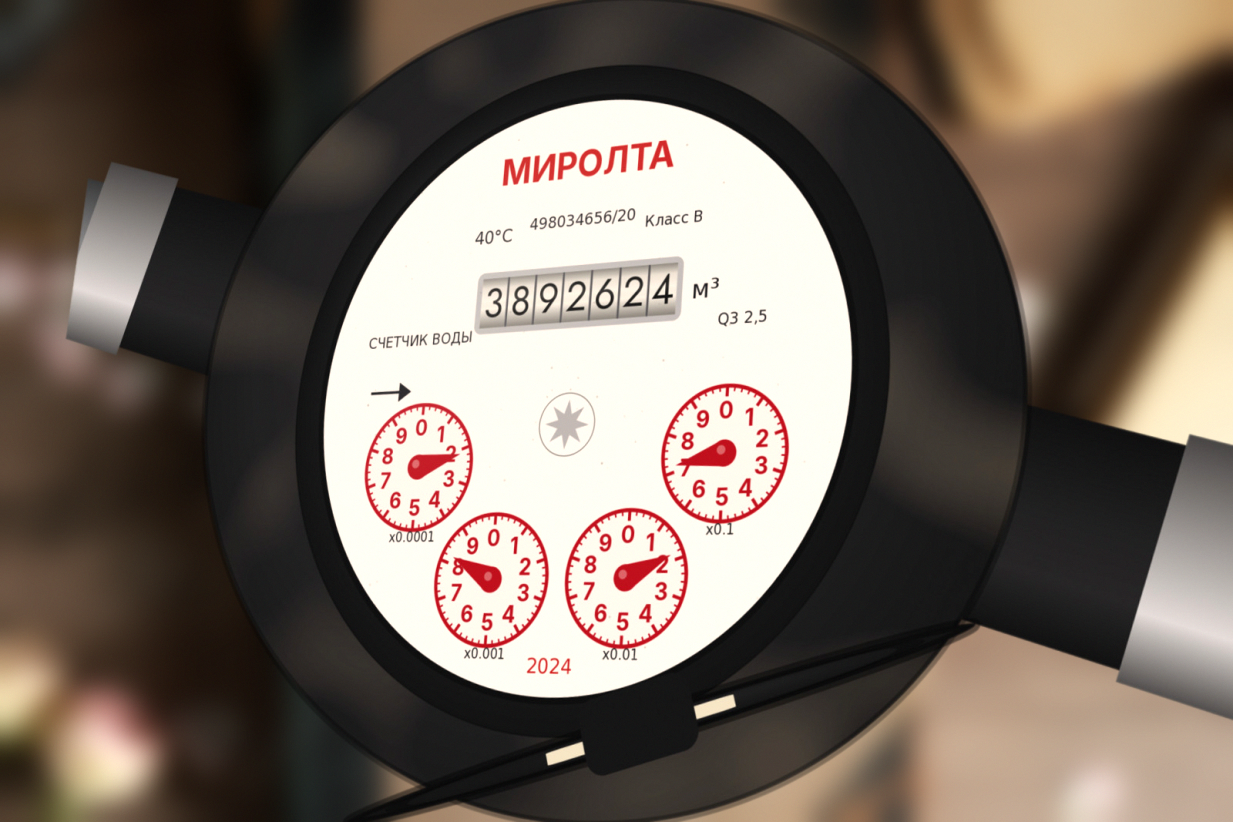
3892624.7182 m³
